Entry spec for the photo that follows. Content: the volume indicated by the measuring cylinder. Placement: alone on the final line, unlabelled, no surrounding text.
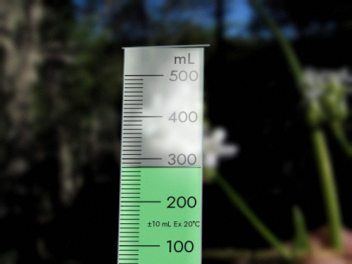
280 mL
